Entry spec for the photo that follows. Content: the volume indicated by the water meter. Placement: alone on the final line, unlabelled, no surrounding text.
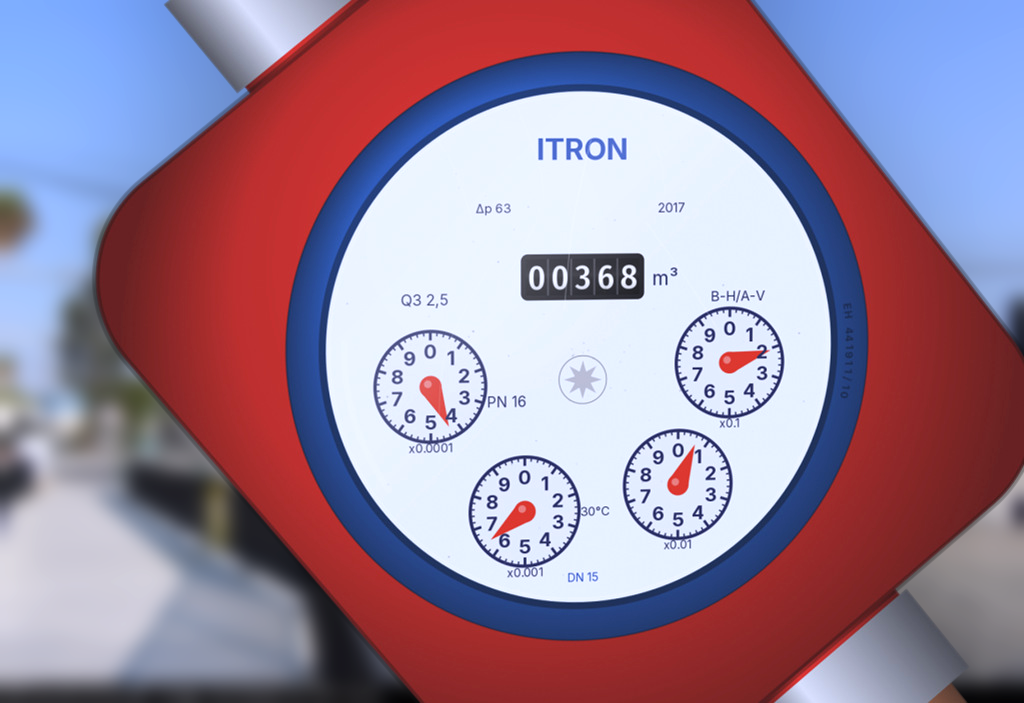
368.2064 m³
